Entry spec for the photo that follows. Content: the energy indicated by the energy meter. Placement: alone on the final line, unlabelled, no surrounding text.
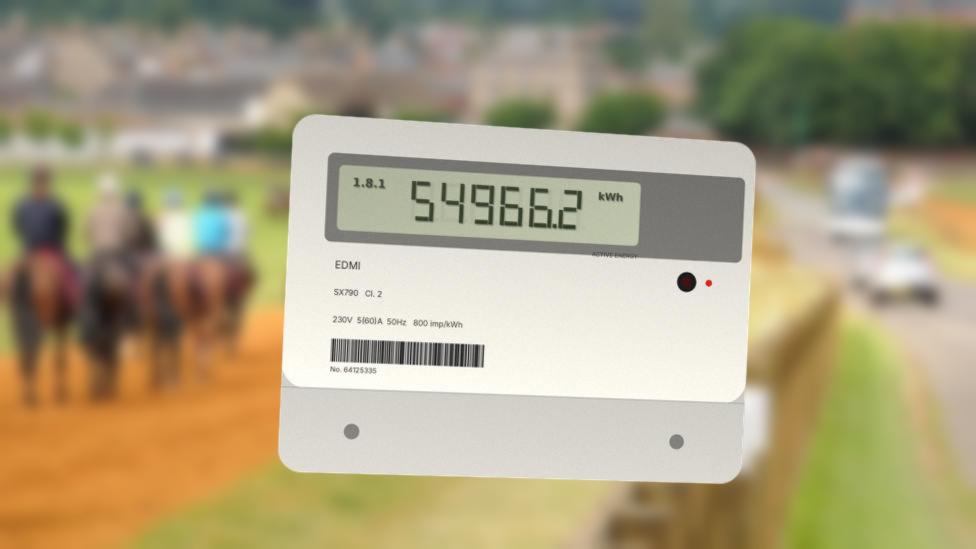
54966.2 kWh
